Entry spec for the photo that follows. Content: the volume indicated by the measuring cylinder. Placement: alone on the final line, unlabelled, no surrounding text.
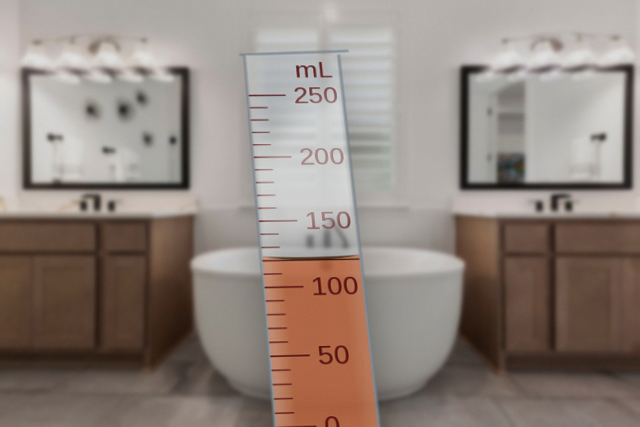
120 mL
